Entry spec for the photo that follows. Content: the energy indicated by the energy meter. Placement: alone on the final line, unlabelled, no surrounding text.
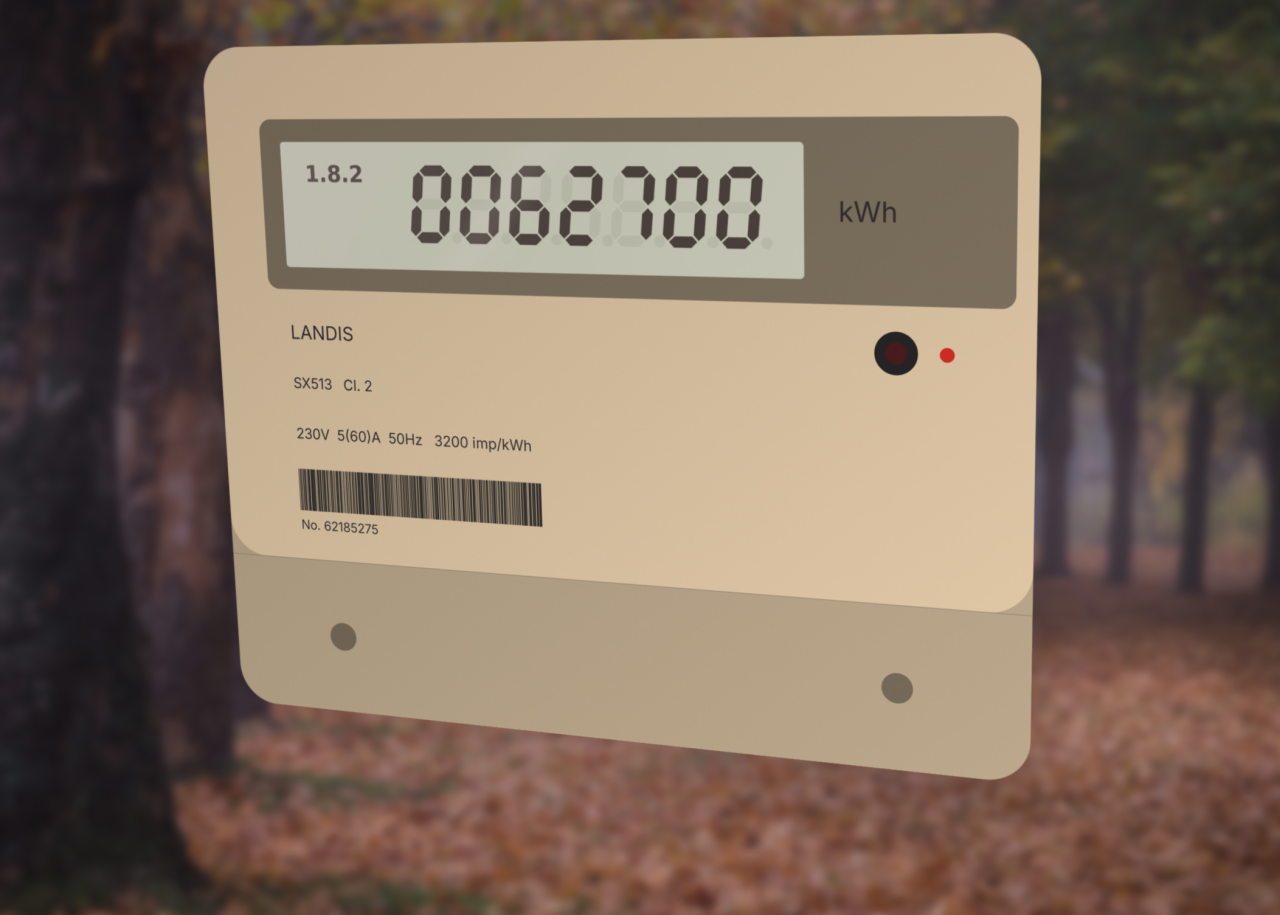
62700 kWh
